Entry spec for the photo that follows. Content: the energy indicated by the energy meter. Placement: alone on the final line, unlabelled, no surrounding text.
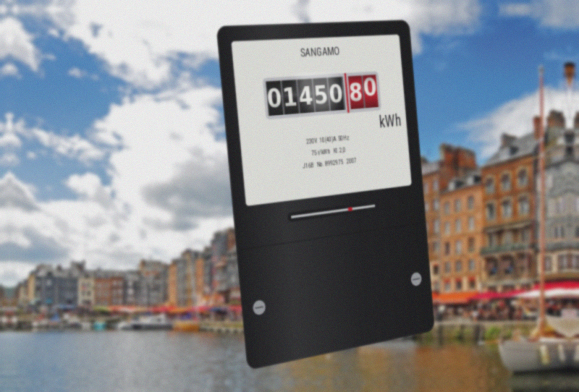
1450.80 kWh
